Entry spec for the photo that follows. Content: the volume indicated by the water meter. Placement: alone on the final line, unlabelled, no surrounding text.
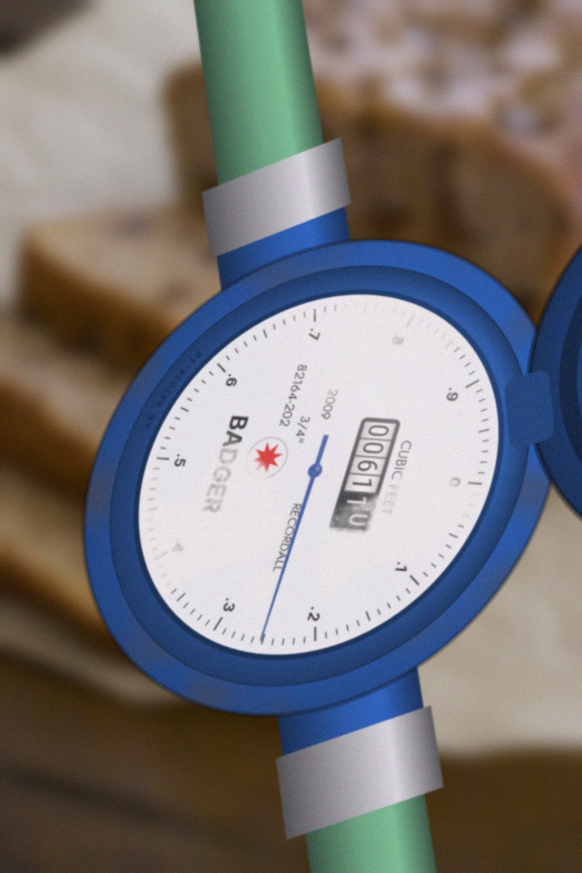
6110.25 ft³
